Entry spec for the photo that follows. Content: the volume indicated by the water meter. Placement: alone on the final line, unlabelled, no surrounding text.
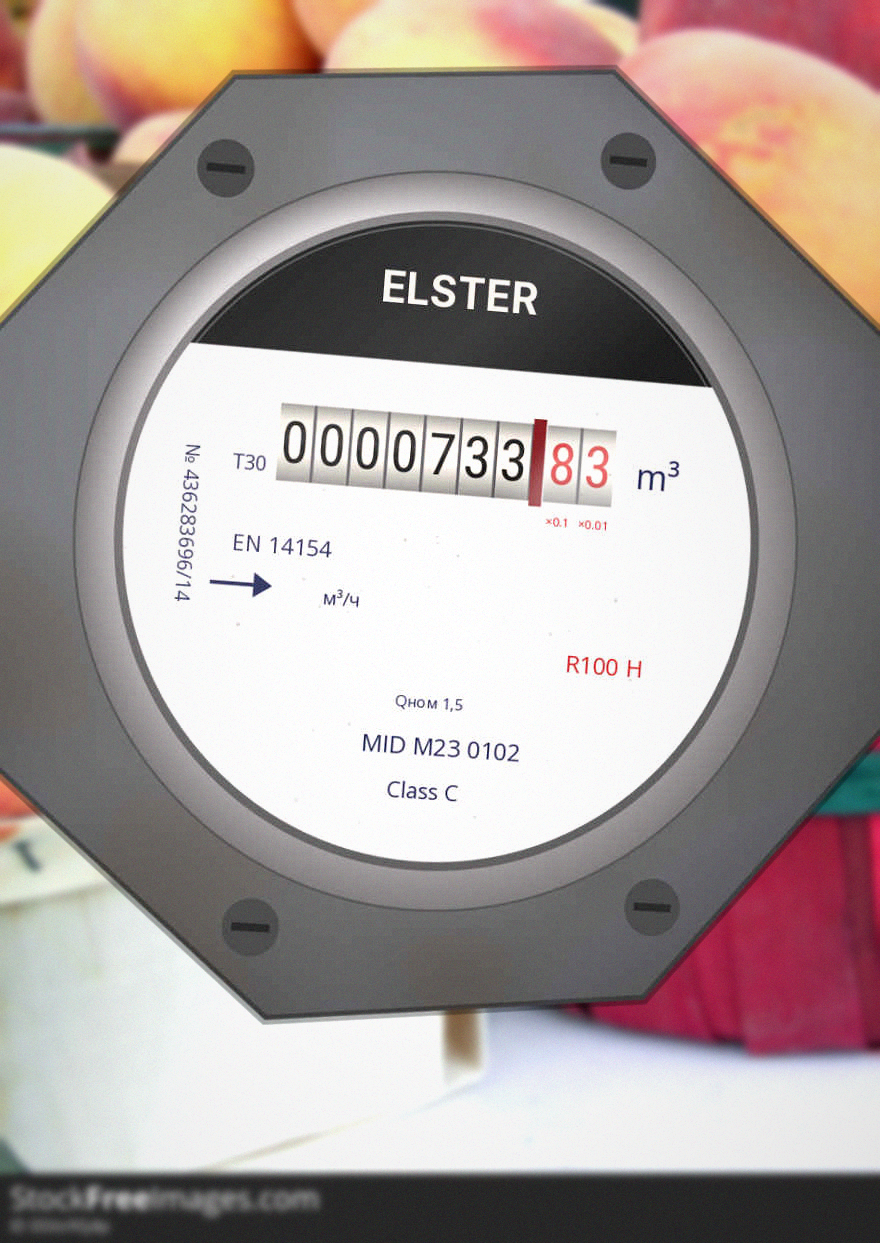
733.83 m³
